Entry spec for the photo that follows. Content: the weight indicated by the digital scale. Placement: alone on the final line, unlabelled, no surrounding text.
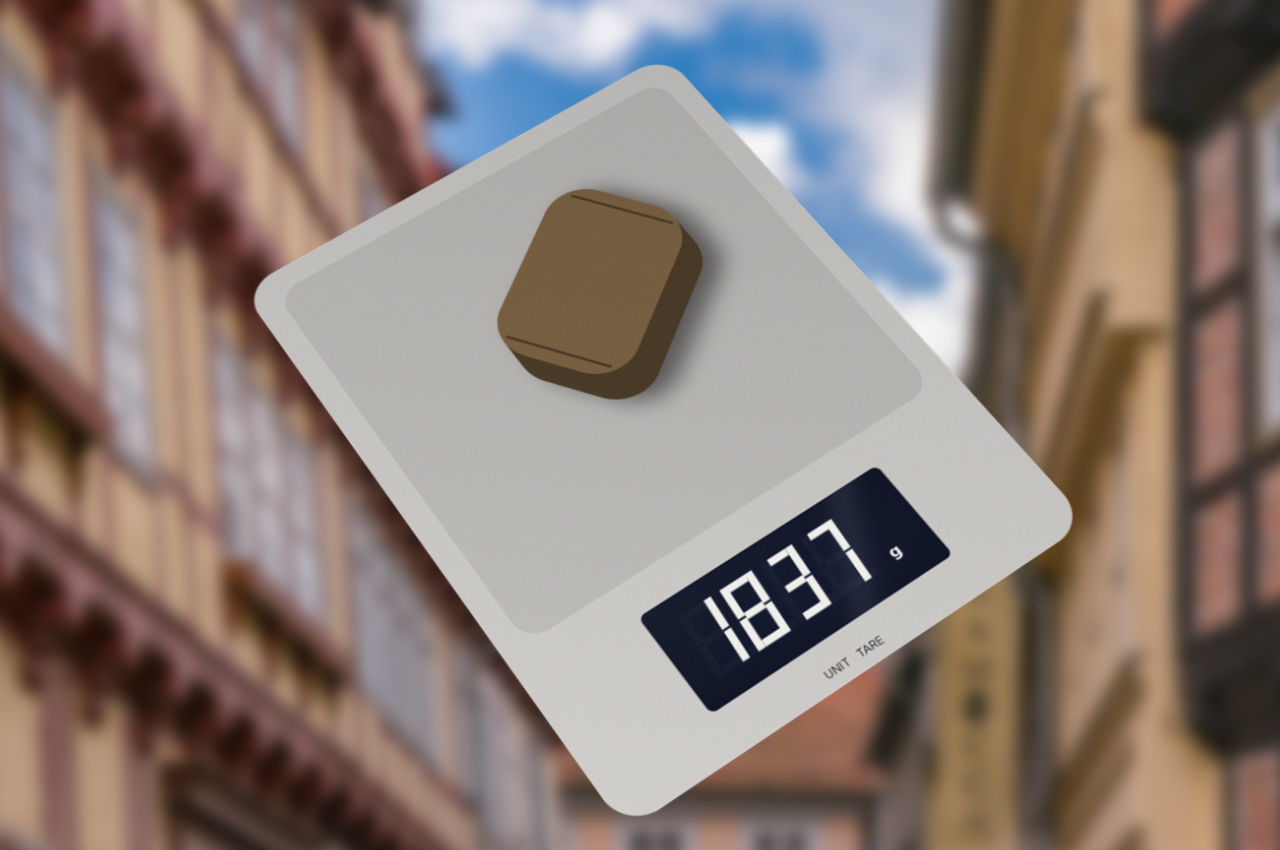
1837 g
